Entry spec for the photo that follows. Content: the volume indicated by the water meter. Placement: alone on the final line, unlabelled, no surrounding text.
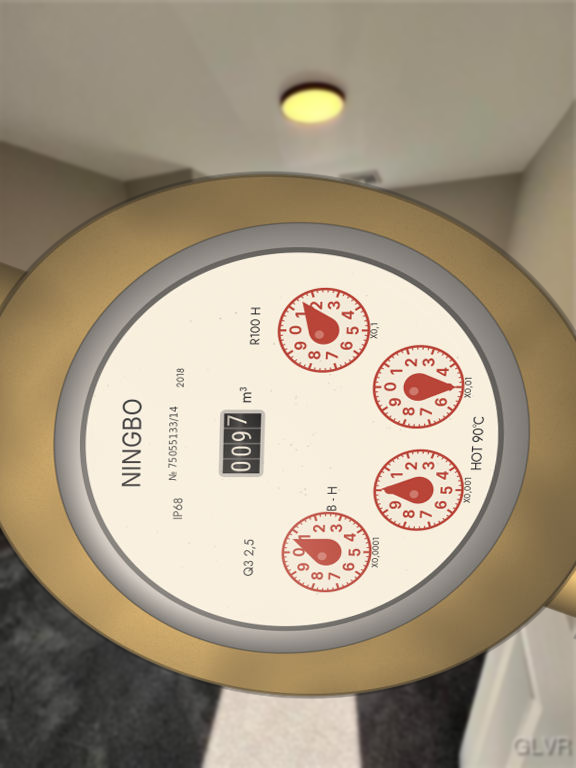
97.1500 m³
